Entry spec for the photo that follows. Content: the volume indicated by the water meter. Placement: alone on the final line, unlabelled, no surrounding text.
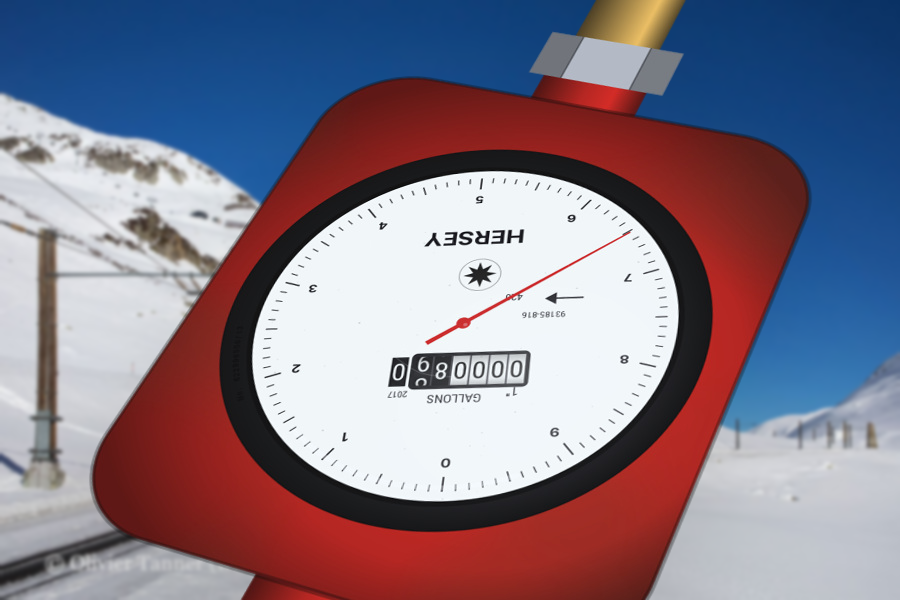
886.5 gal
